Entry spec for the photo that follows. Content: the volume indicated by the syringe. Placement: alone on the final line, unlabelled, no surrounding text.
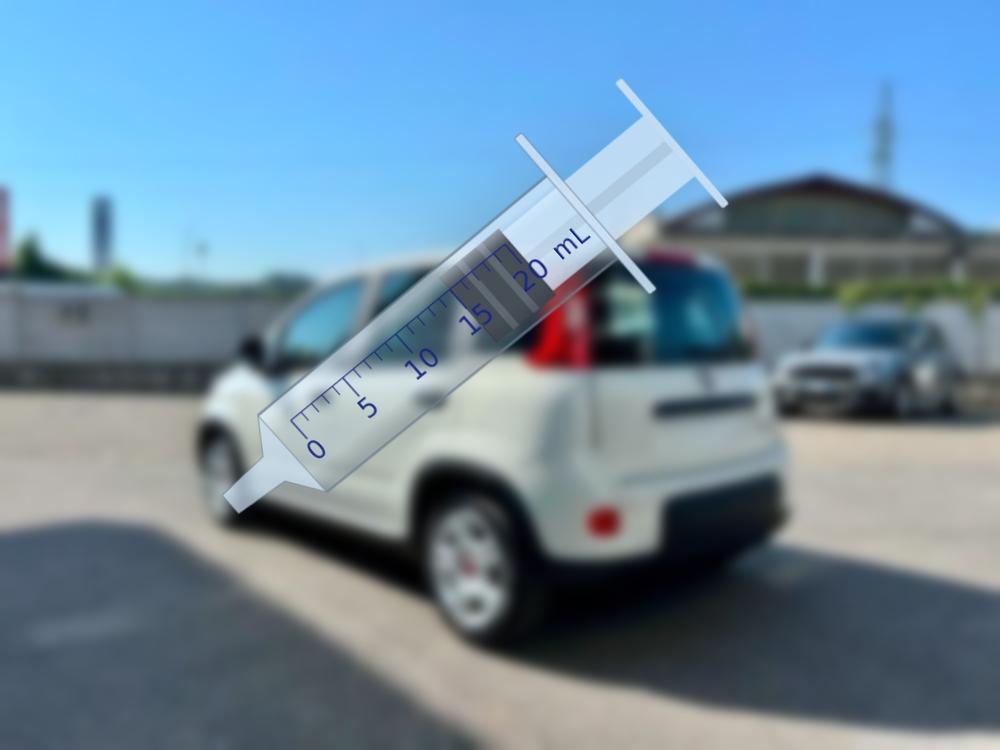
15 mL
